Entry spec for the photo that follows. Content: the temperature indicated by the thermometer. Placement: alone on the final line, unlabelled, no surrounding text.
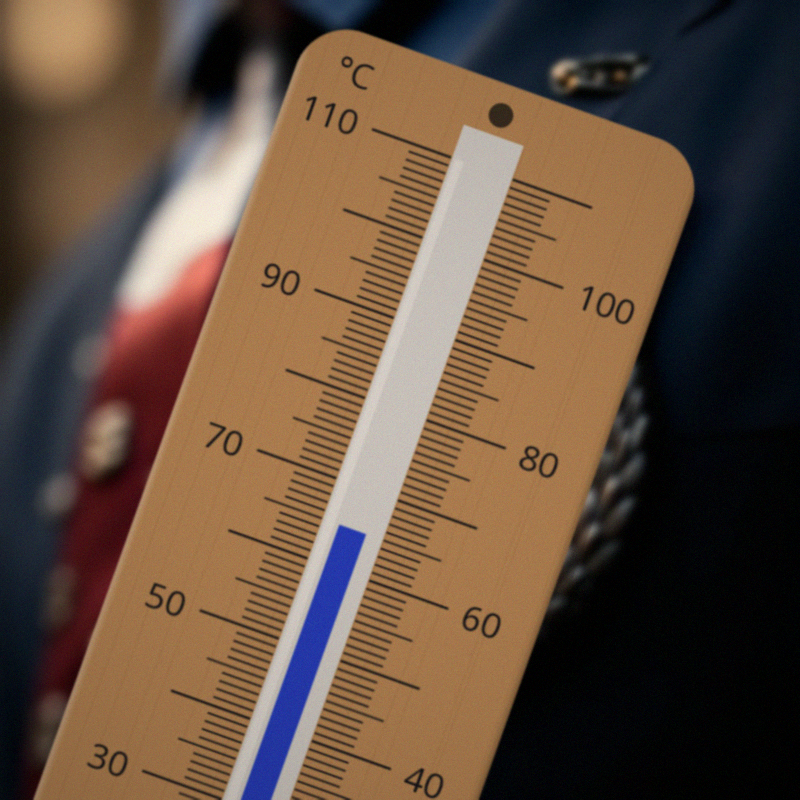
65 °C
